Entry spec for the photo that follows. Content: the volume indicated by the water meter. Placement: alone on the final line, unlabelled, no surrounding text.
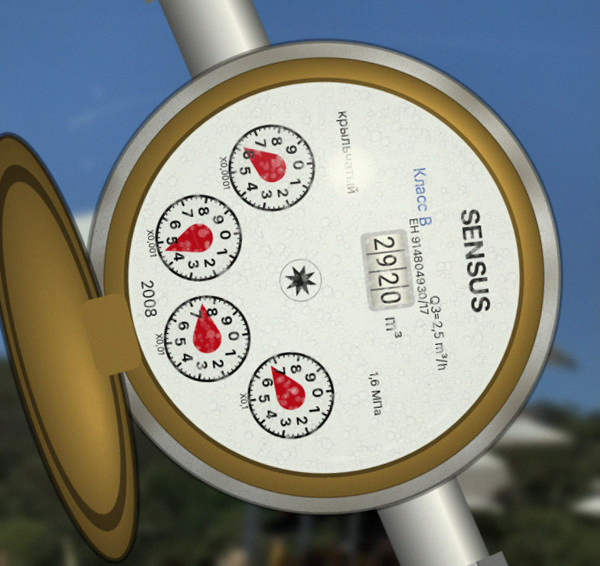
2920.6746 m³
